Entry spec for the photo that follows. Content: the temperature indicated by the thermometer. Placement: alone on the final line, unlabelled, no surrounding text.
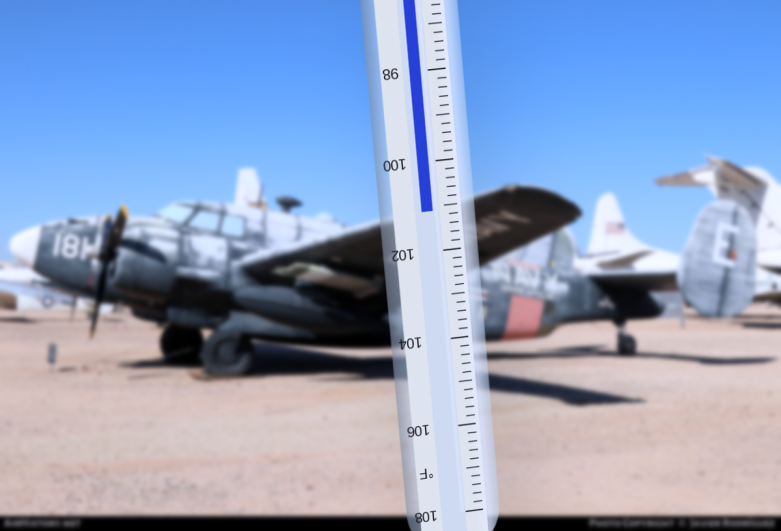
101.1 °F
